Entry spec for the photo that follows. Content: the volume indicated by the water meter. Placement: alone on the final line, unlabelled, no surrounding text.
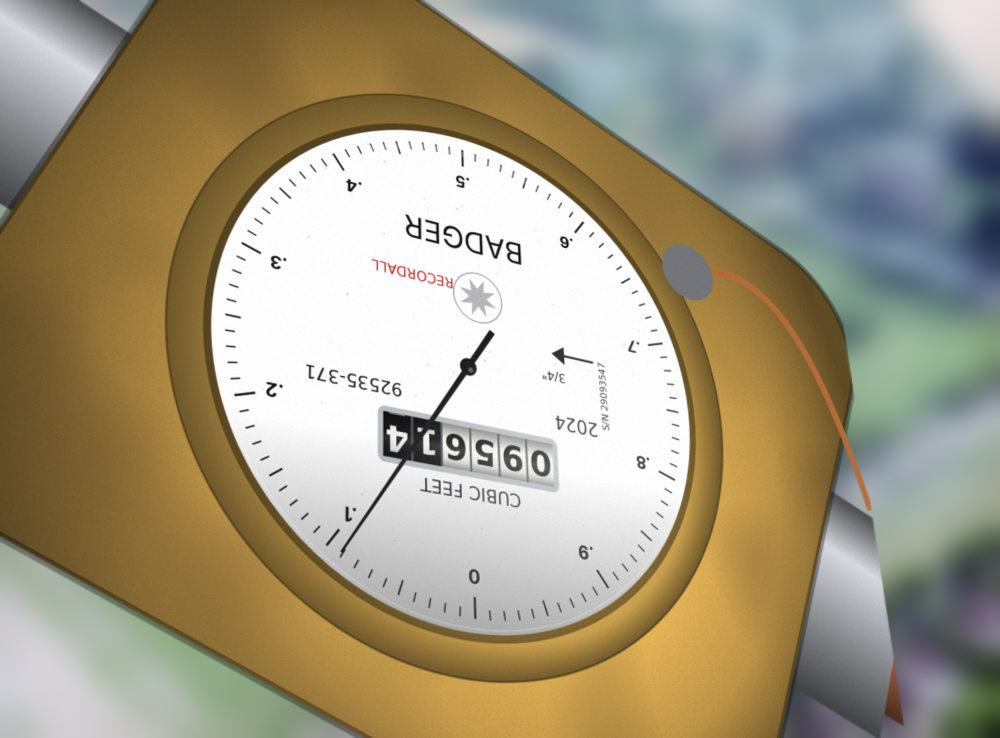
95614.09 ft³
